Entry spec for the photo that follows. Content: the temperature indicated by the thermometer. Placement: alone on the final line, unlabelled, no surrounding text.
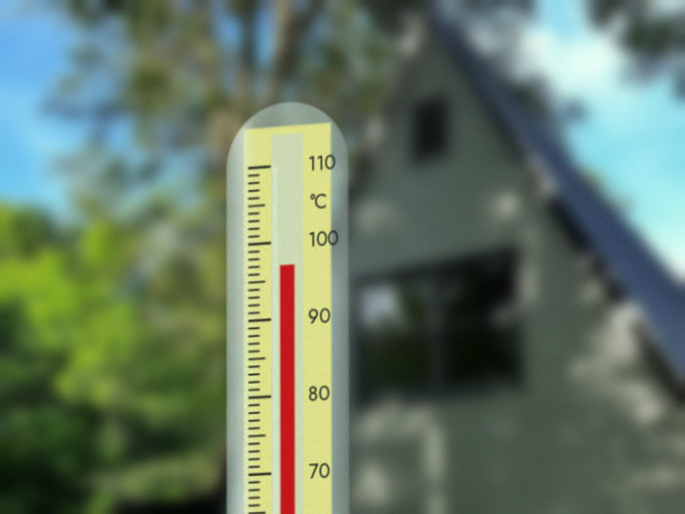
97 °C
